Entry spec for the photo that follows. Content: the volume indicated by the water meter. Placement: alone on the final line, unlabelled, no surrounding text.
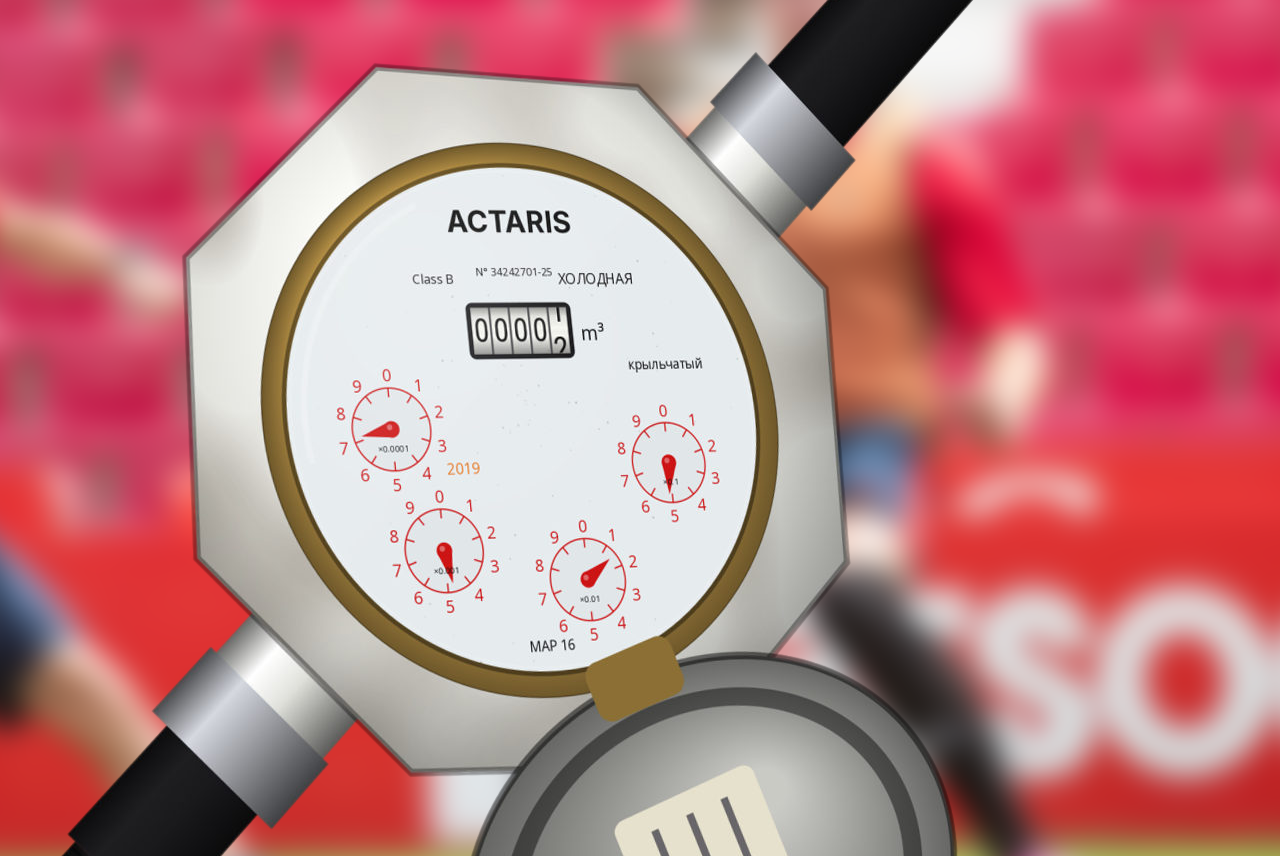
1.5147 m³
